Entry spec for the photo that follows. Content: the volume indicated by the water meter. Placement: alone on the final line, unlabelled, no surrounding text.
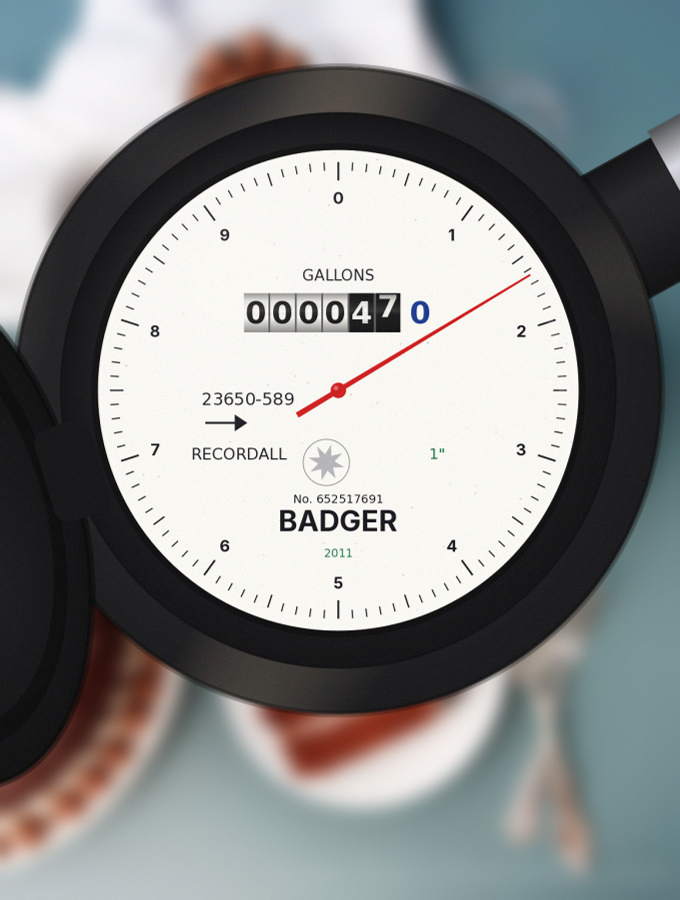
471.6 gal
